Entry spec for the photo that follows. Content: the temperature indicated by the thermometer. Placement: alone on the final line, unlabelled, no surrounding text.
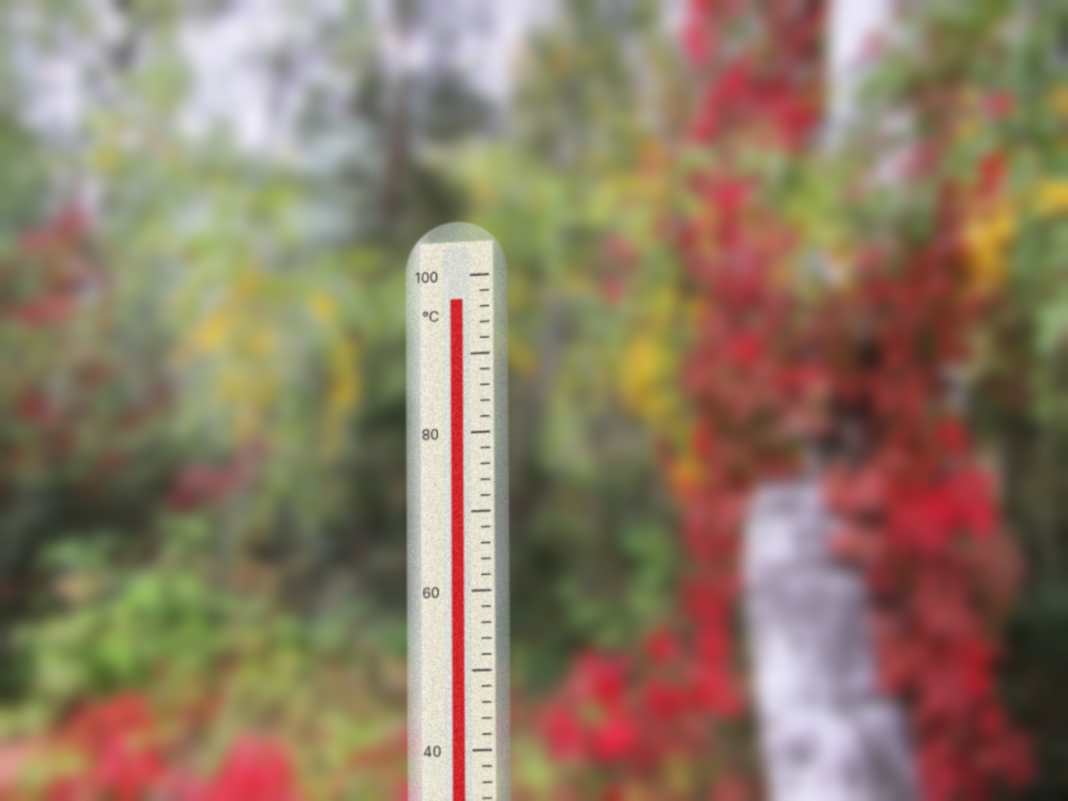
97 °C
